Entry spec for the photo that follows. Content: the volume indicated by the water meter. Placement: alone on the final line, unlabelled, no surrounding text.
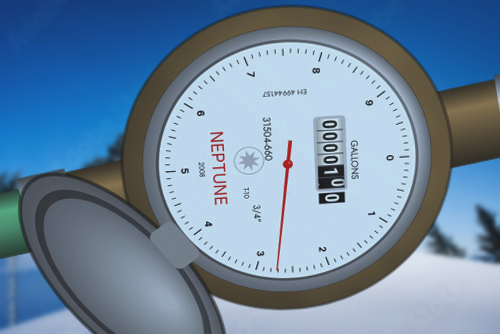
102.7 gal
